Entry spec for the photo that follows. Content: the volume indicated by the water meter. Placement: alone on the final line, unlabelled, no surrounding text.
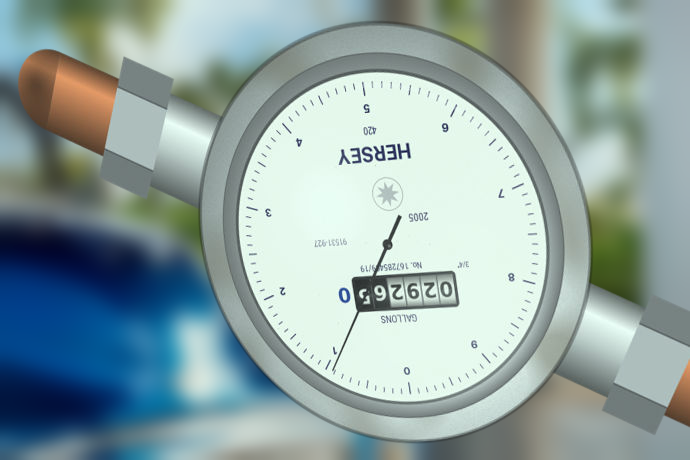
292650.9 gal
